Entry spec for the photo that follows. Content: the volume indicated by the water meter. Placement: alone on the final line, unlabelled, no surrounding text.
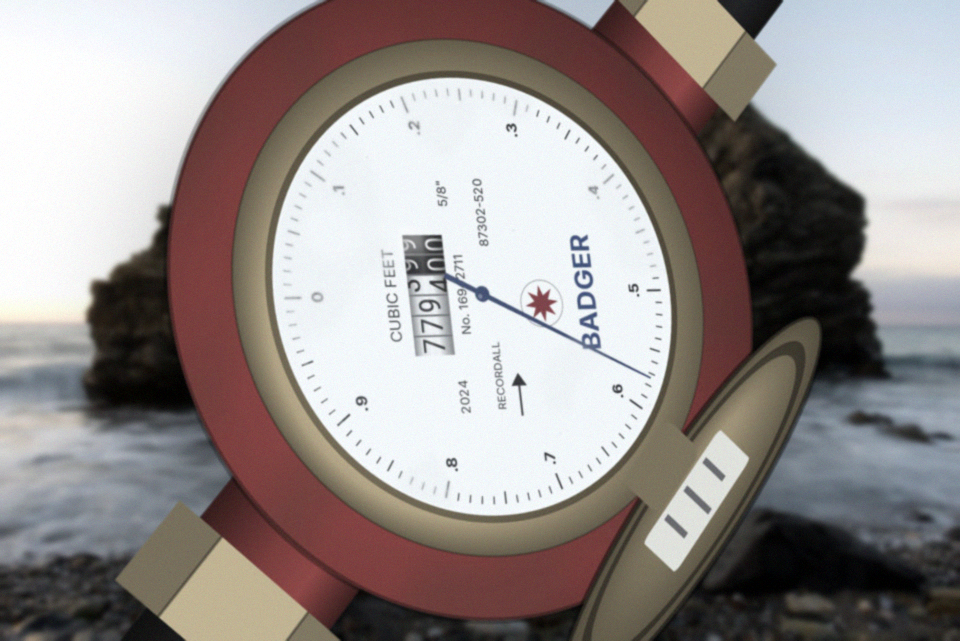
779399.57 ft³
